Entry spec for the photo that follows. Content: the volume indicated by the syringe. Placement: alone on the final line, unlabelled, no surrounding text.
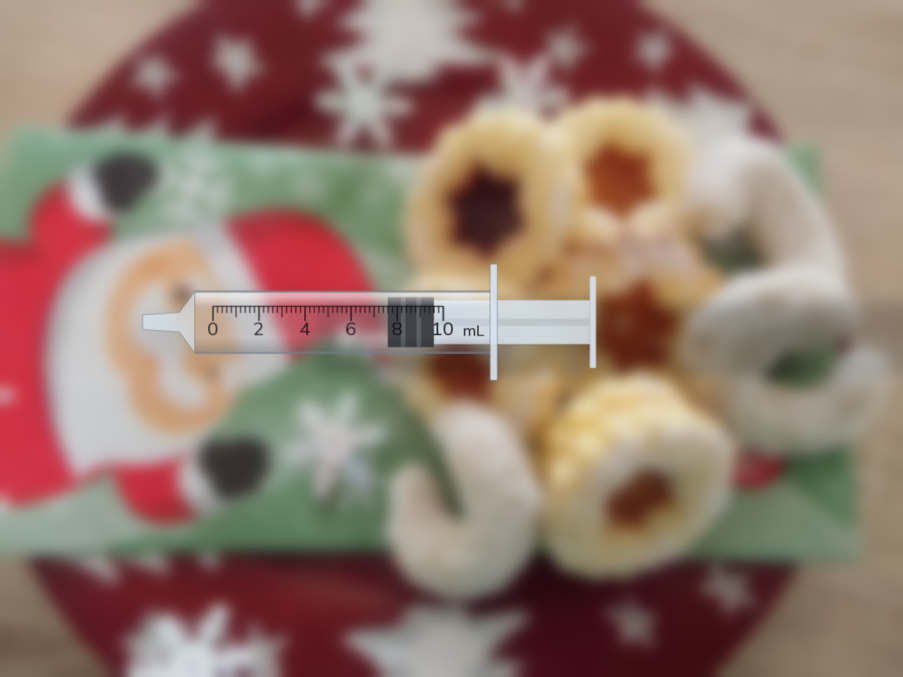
7.6 mL
